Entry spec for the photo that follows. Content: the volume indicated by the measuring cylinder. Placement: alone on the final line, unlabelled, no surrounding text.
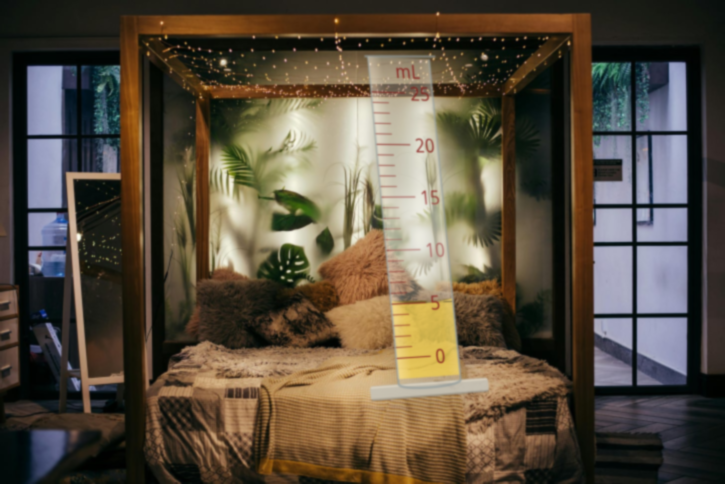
5 mL
